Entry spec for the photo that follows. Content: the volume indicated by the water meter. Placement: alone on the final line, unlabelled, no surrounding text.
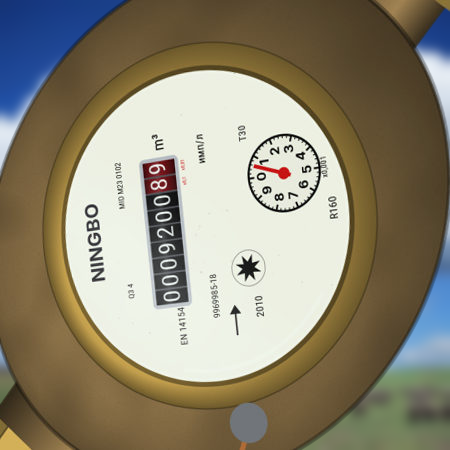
9200.890 m³
